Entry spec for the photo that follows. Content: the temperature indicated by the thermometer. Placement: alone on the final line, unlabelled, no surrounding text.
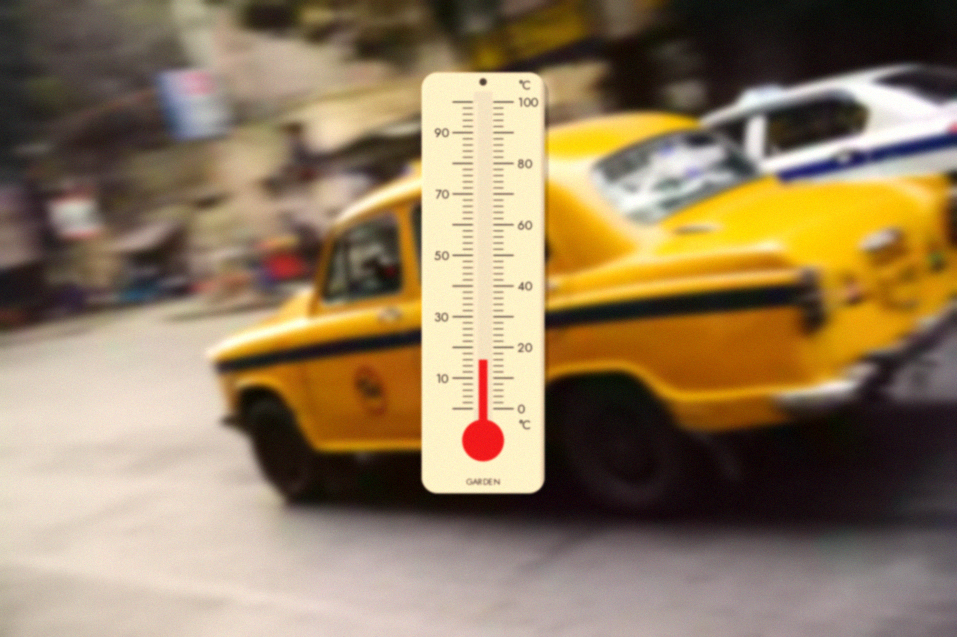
16 °C
